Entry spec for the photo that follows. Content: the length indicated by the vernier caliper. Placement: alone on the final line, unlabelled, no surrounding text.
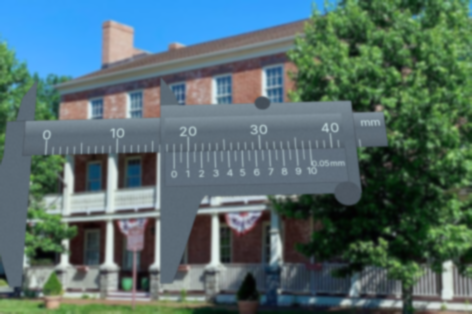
18.0 mm
